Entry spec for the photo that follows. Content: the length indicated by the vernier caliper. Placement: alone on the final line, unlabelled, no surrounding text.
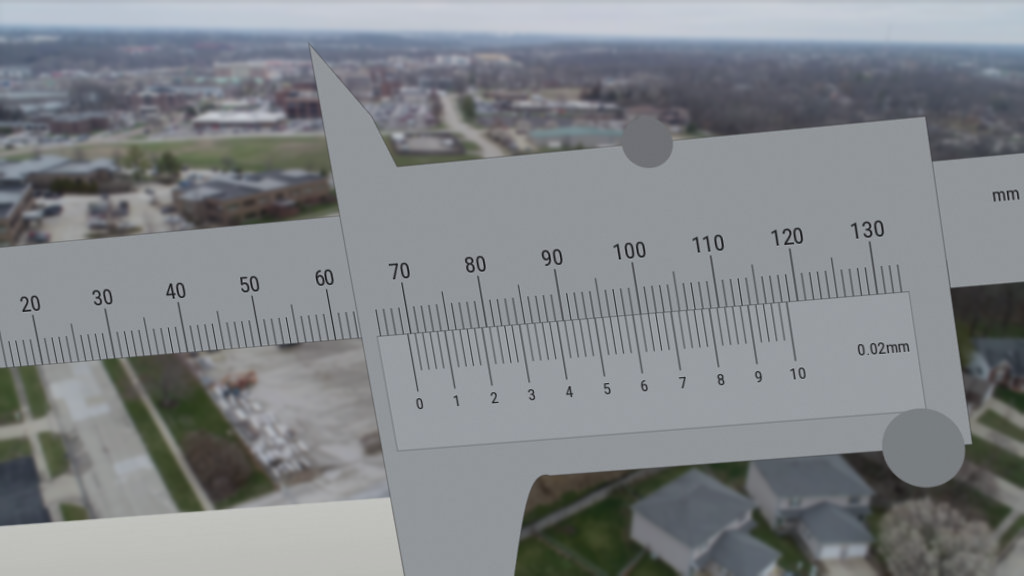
69.6 mm
